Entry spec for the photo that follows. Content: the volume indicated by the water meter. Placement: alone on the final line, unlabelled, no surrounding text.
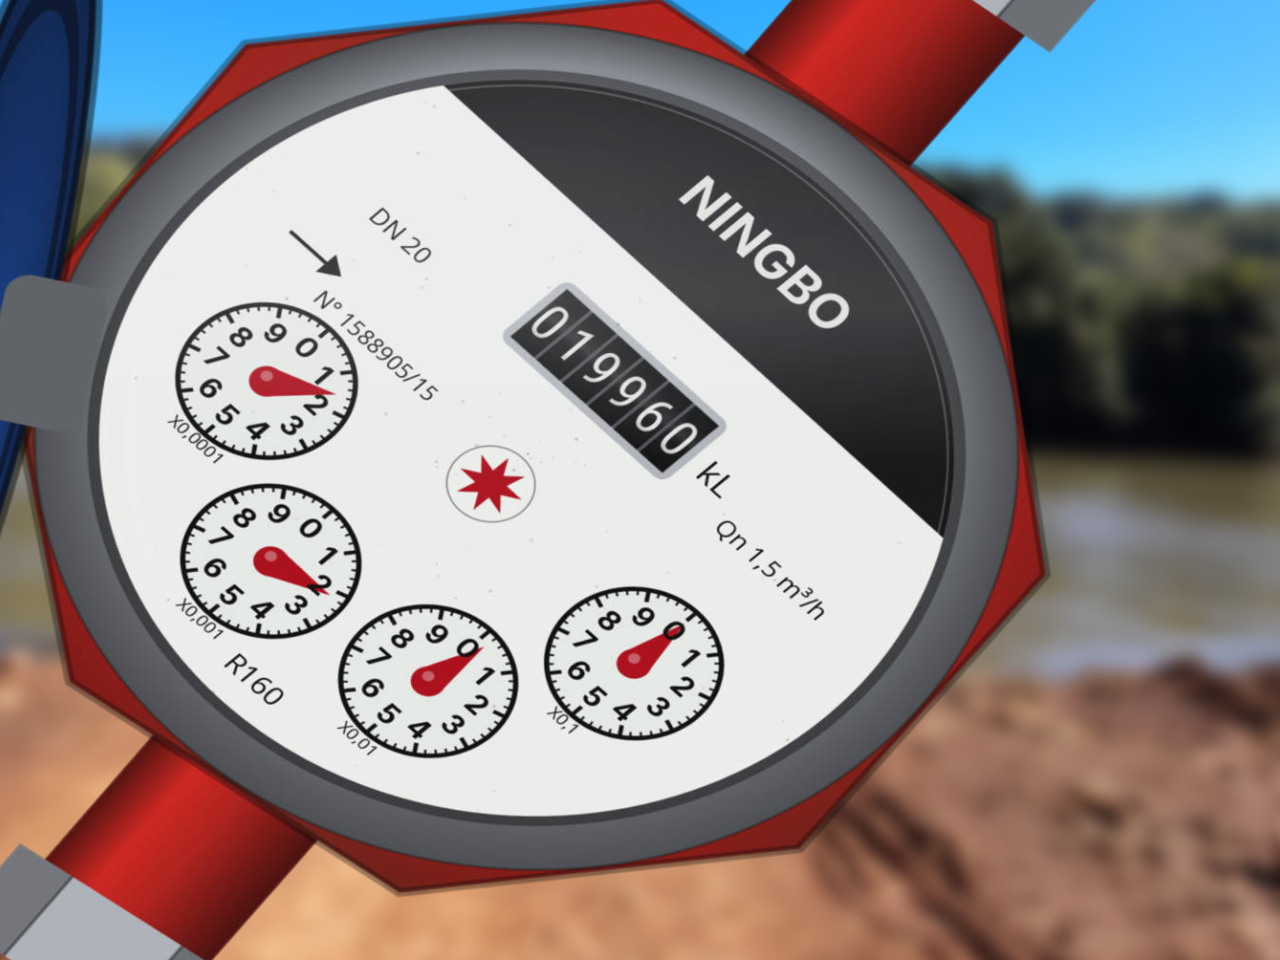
19960.0021 kL
